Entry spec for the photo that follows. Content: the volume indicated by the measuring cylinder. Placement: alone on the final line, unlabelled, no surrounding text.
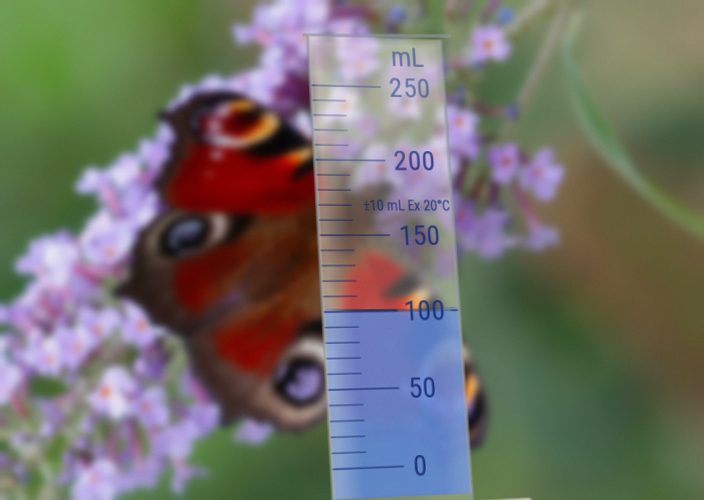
100 mL
